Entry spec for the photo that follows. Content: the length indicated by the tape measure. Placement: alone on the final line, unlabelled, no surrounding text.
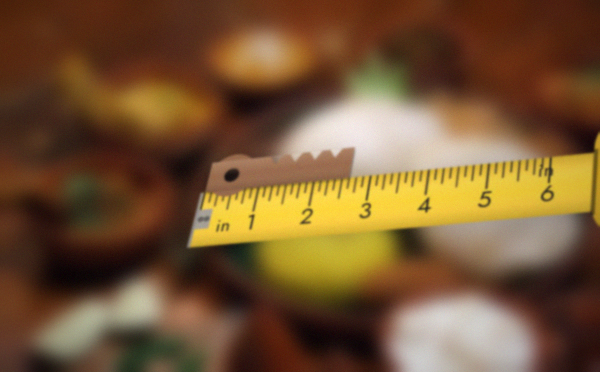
2.625 in
